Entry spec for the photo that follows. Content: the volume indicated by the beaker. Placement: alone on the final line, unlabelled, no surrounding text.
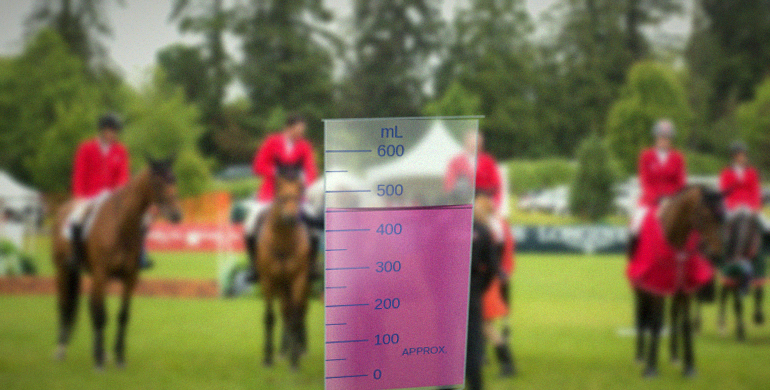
450 mL
